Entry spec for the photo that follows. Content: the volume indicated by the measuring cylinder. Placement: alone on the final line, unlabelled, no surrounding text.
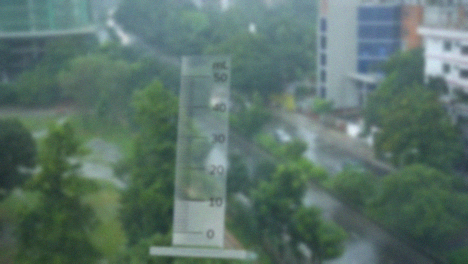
10 mL
